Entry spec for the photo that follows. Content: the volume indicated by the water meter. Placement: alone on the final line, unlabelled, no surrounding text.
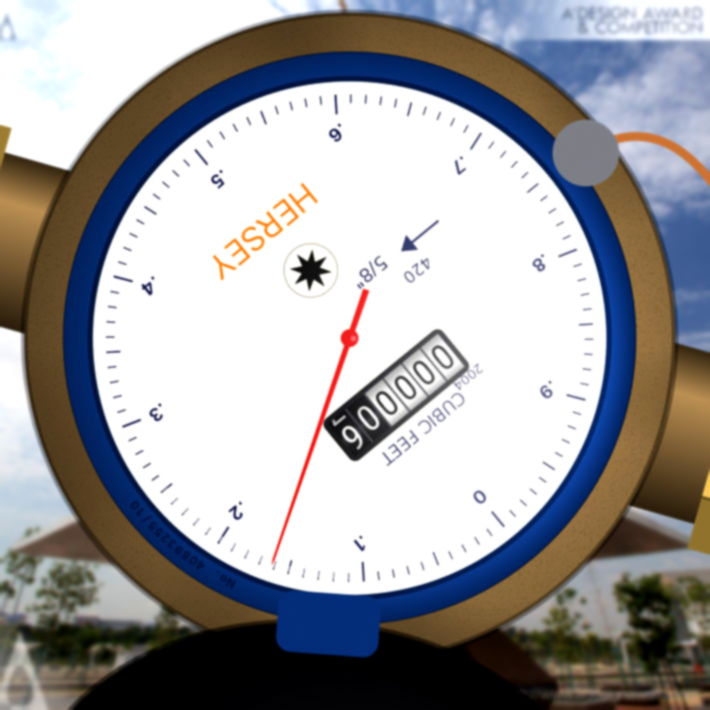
6.16 ft³
